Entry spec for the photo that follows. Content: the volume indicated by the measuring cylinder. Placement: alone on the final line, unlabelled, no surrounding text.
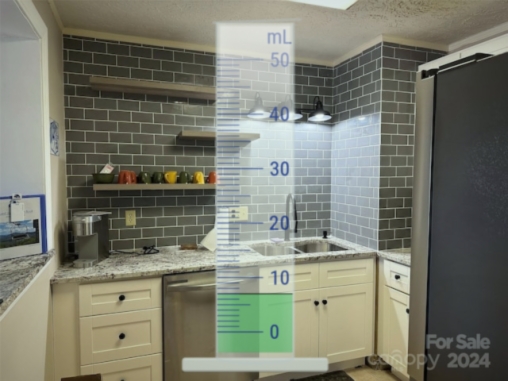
7 mL
